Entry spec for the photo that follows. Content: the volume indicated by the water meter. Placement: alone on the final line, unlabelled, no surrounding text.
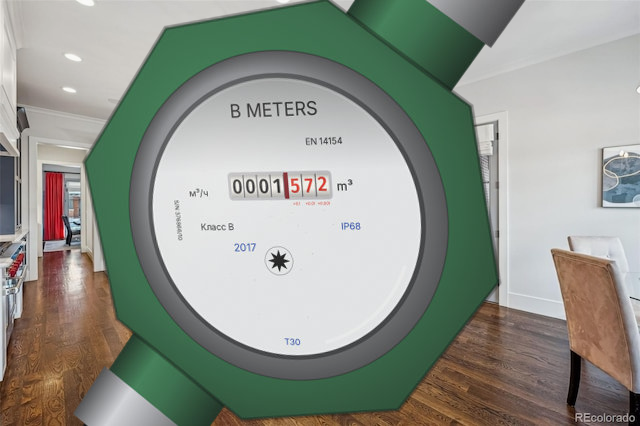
1.572 m³
